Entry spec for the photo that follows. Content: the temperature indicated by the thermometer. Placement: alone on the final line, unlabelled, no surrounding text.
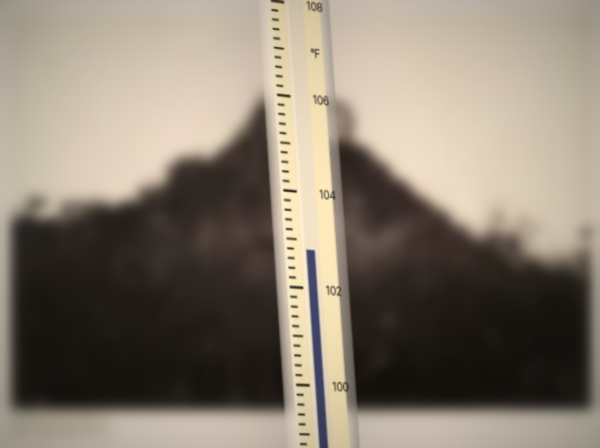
102.8 °F
